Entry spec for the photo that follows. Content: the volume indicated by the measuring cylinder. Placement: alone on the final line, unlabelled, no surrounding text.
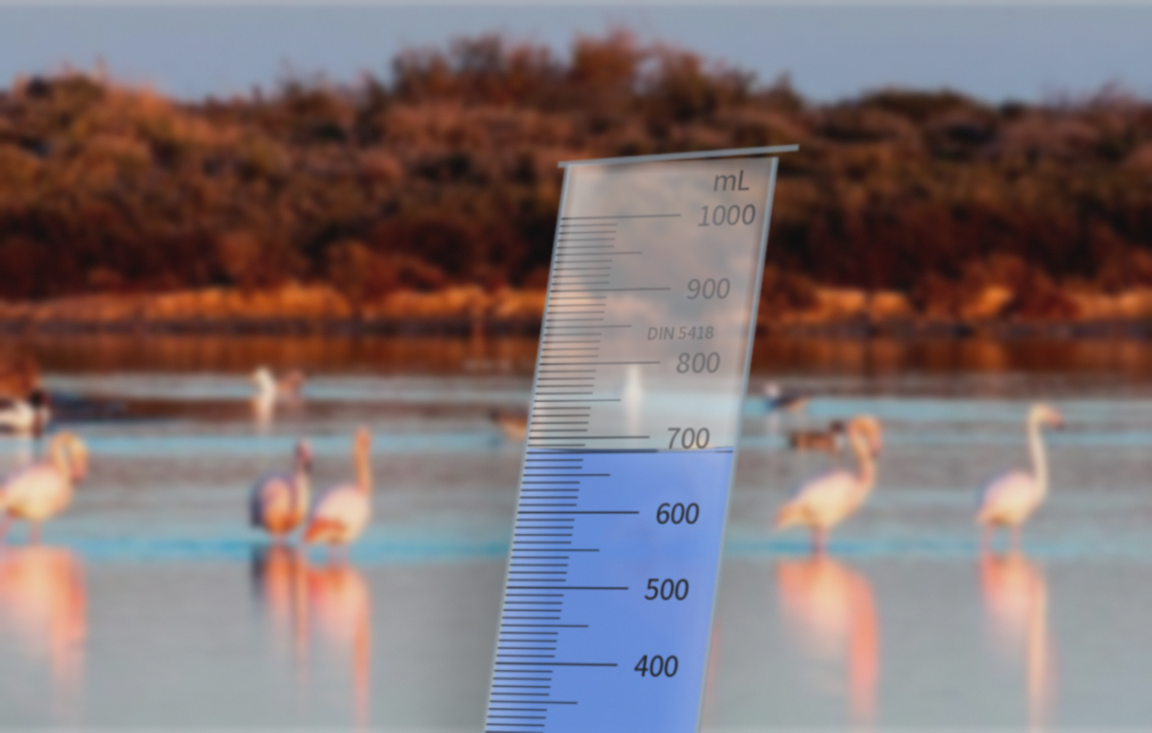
680 mL
